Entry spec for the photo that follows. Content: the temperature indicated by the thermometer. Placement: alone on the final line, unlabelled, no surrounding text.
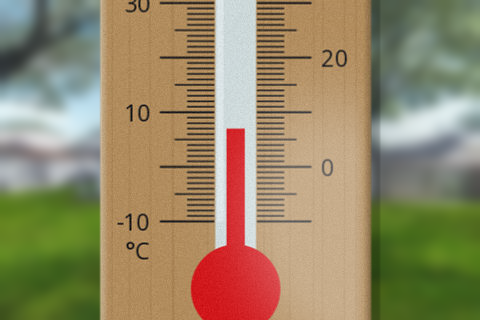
7 °C
